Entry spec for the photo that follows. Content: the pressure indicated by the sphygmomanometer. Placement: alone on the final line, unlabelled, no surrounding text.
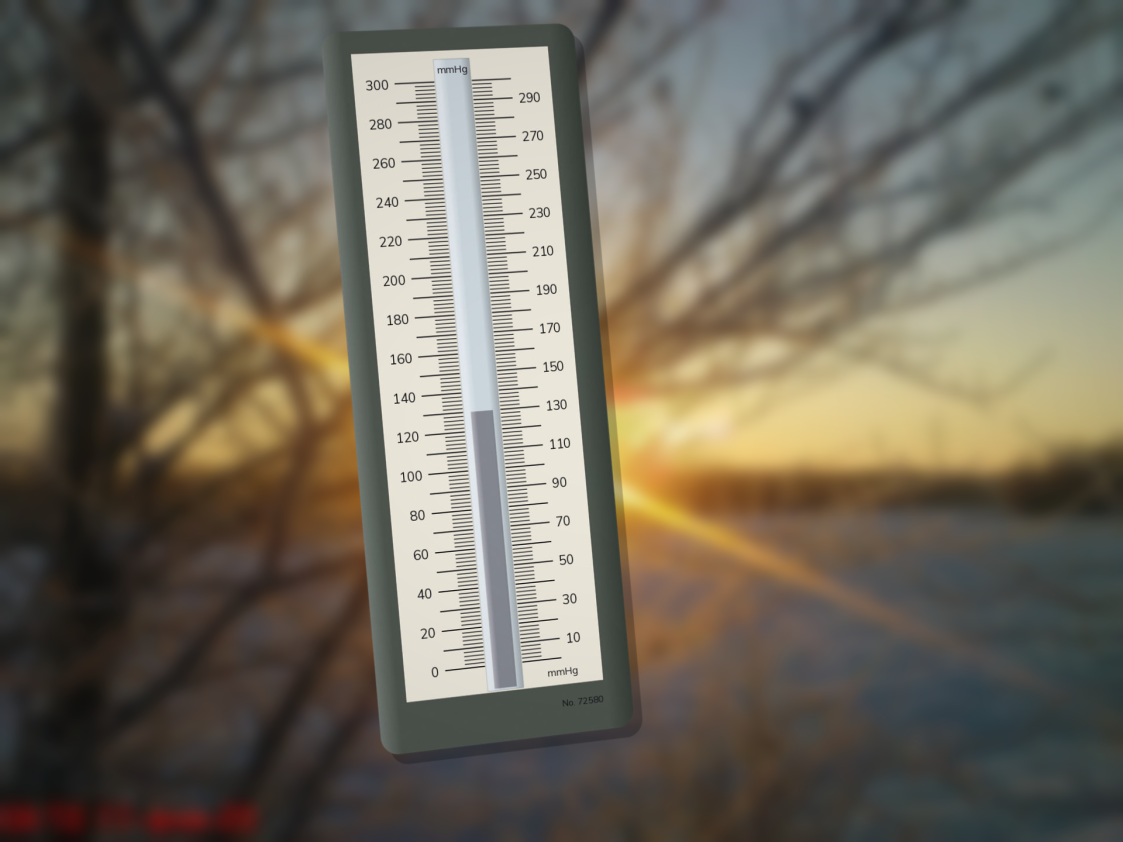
130 mmHg
